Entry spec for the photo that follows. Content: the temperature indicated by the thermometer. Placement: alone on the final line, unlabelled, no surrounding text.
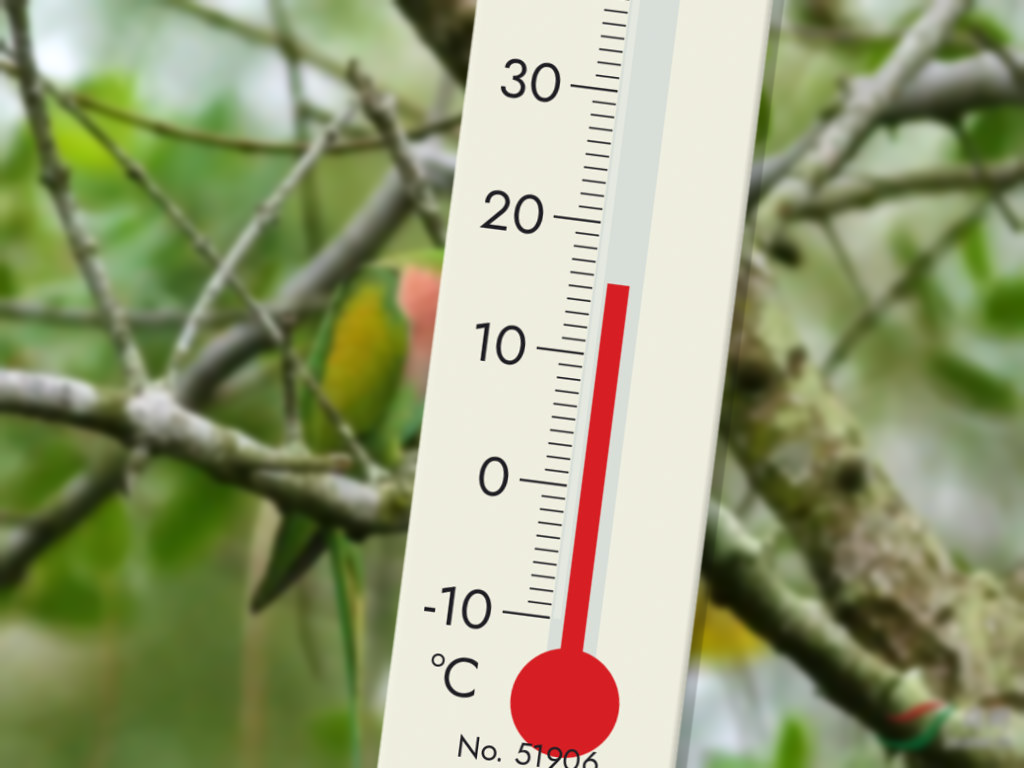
15.5 °C
